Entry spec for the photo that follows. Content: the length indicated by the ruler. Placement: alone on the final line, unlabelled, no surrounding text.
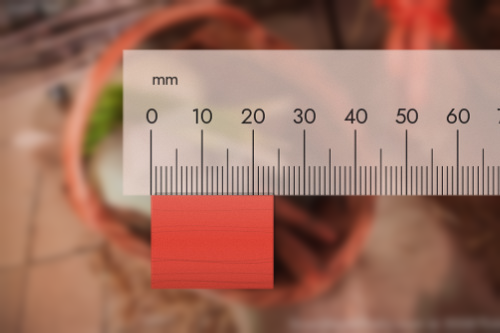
24 mm
